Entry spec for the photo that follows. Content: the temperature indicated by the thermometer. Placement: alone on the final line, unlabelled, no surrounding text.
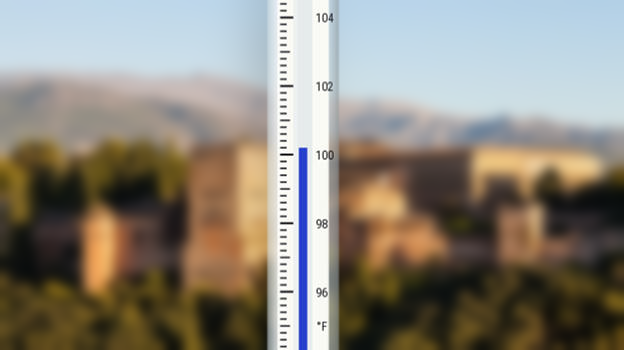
100.2 °F
